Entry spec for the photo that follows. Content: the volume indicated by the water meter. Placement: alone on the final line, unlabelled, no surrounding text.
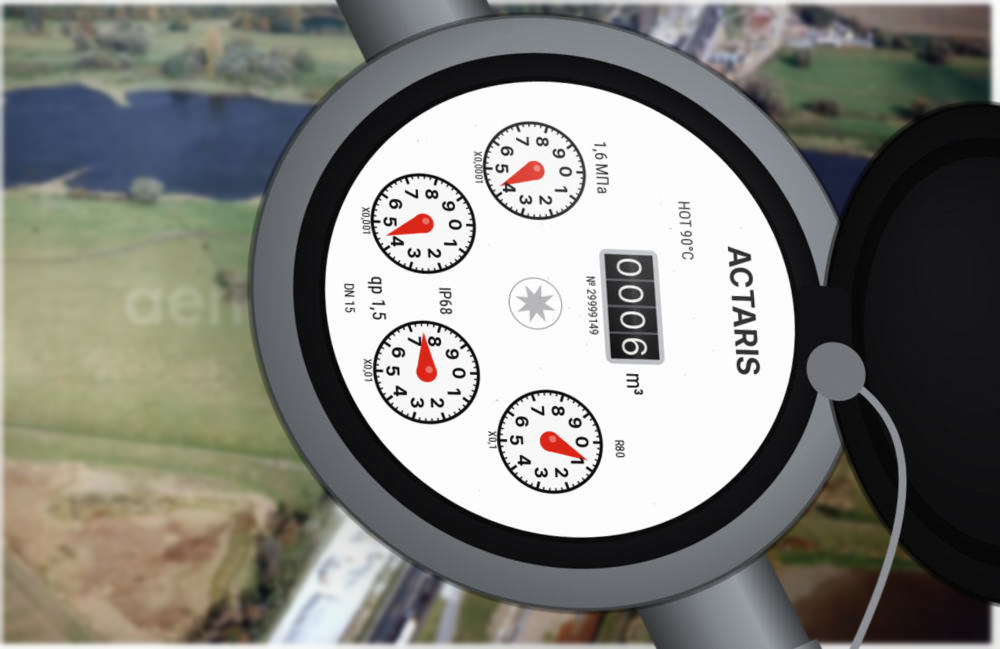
6.0744 m³
